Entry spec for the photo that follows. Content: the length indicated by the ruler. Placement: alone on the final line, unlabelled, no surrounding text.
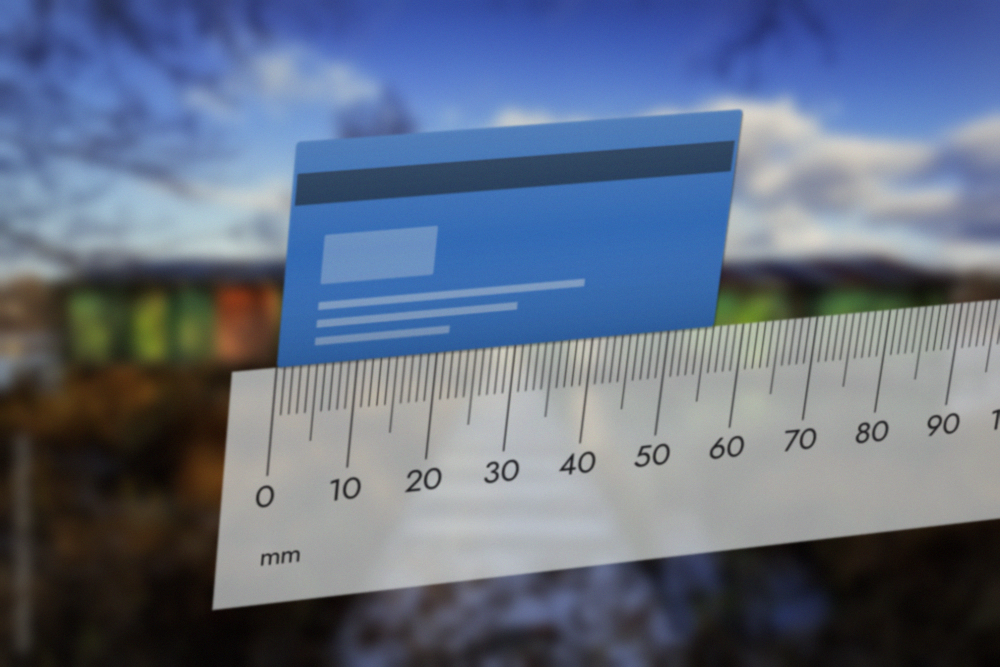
56 mm
